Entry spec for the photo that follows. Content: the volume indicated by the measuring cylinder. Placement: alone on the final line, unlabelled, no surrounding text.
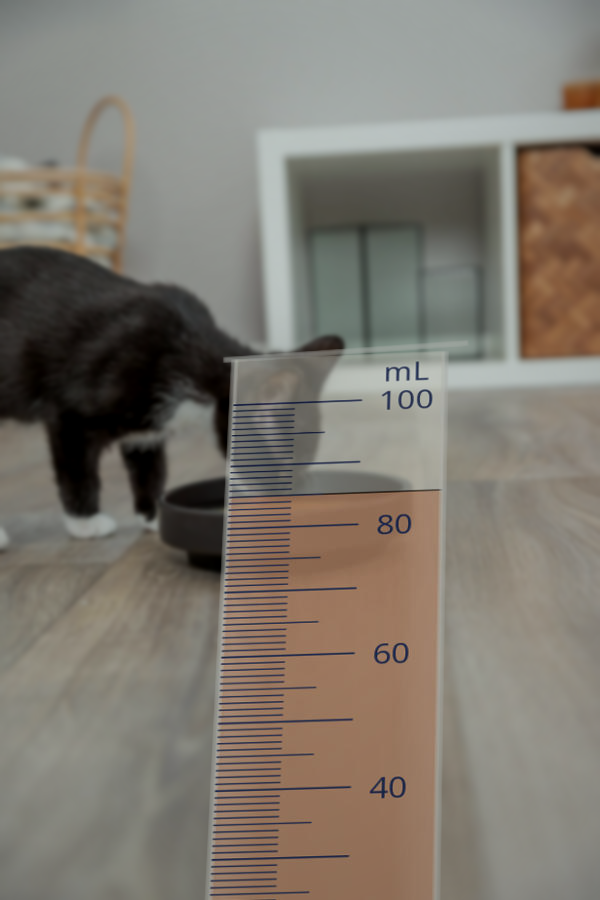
85 mL
